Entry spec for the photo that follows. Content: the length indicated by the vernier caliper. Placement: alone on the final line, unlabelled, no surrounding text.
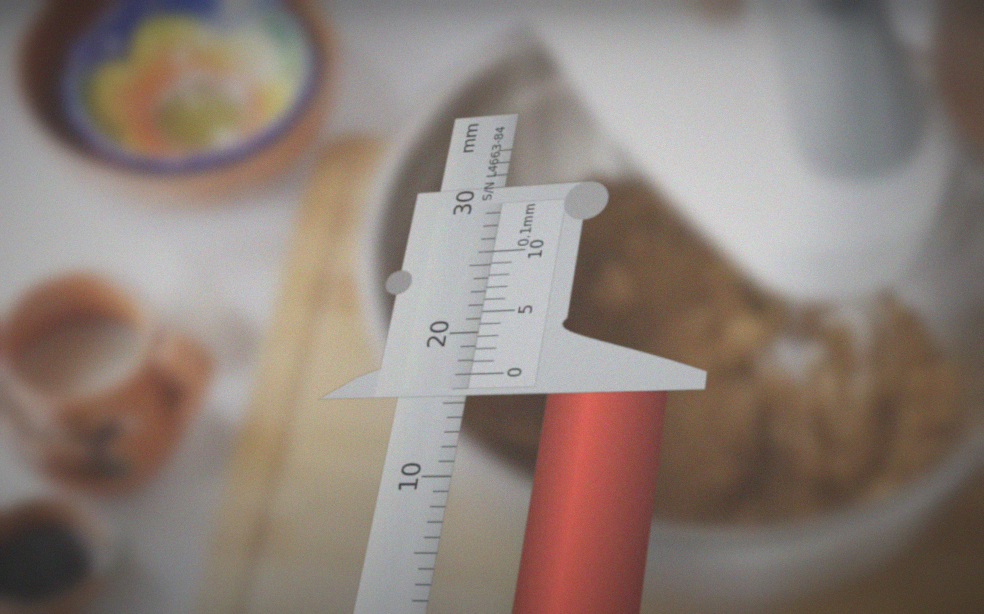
17.0 mm
